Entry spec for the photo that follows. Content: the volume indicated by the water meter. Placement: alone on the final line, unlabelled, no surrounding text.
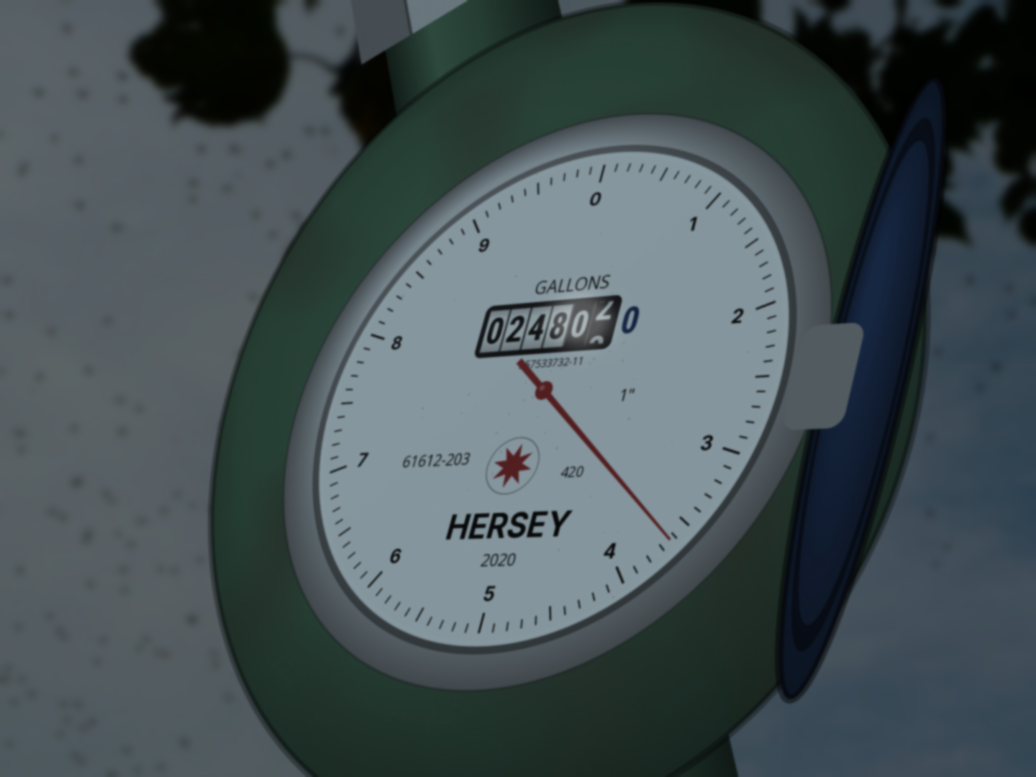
248023.6 gal
